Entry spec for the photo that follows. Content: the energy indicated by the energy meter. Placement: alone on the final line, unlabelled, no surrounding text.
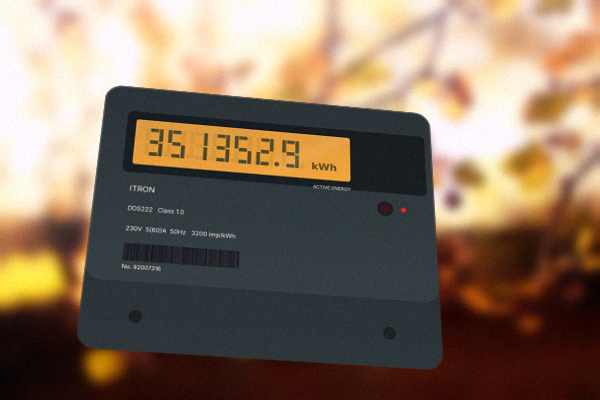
351352.9 kWh
